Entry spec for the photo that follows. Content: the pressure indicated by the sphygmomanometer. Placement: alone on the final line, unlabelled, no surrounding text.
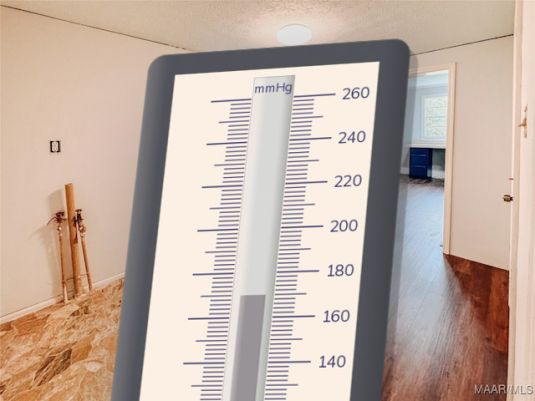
170 mmHg
